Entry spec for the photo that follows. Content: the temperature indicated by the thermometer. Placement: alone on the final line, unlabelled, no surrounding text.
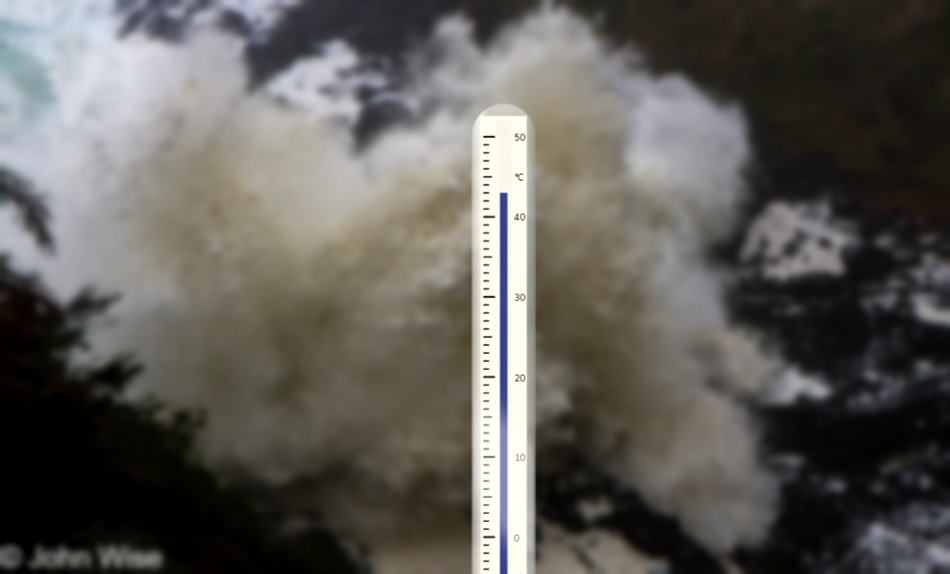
43 °C
